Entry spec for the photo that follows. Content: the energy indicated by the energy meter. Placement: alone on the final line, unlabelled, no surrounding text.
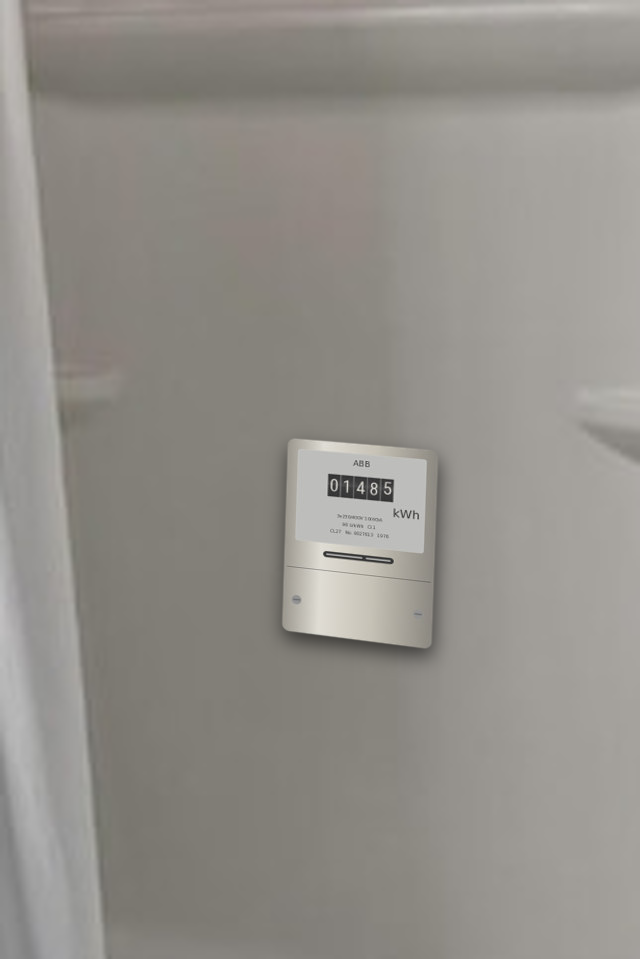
1485 kWh
